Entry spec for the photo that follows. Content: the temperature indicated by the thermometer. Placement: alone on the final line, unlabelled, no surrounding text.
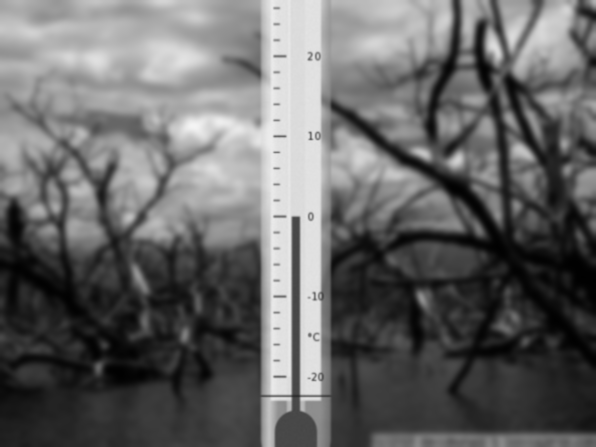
0 °C
